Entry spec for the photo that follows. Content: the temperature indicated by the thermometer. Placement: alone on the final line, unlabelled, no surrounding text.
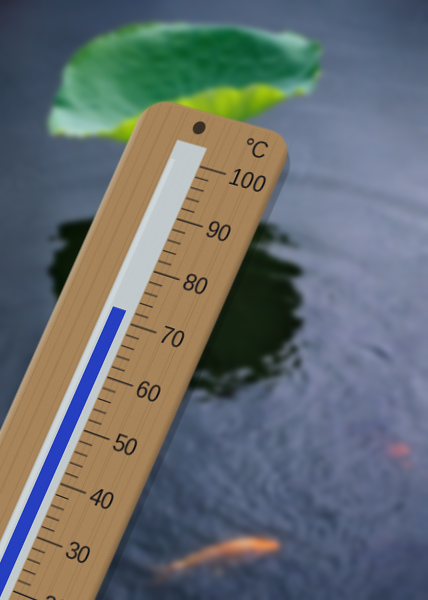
72 °C
